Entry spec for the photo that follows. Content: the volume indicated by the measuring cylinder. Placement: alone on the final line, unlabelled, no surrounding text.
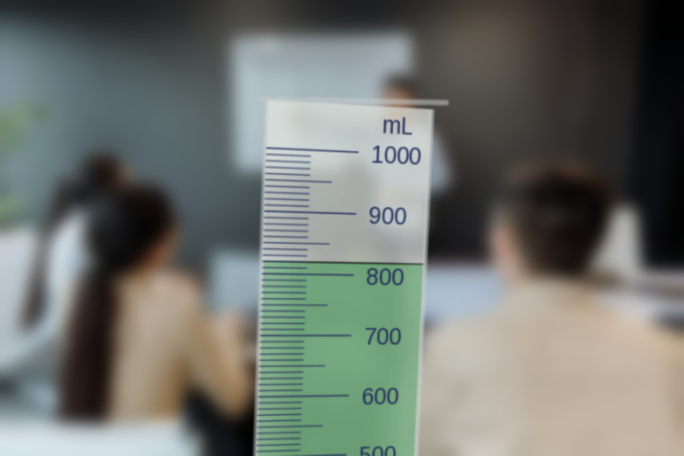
820 mL
